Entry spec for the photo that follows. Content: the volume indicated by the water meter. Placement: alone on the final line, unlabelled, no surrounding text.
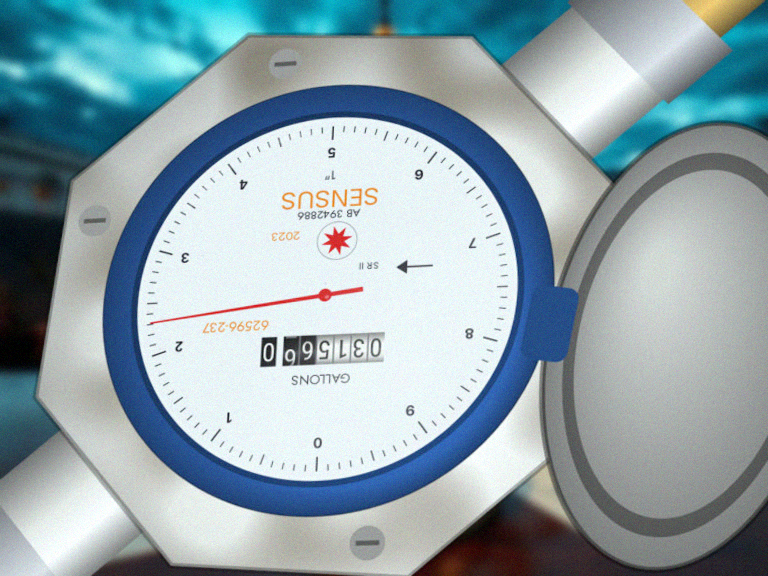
315662.3 gal
